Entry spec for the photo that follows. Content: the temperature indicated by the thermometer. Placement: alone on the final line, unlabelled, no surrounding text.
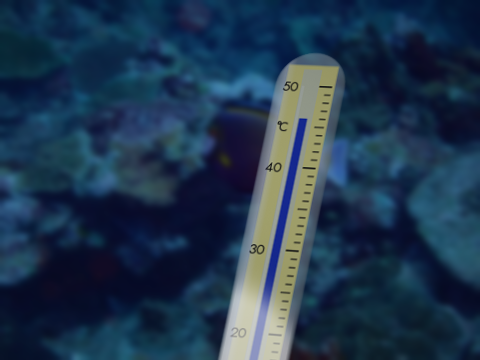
46 °C
